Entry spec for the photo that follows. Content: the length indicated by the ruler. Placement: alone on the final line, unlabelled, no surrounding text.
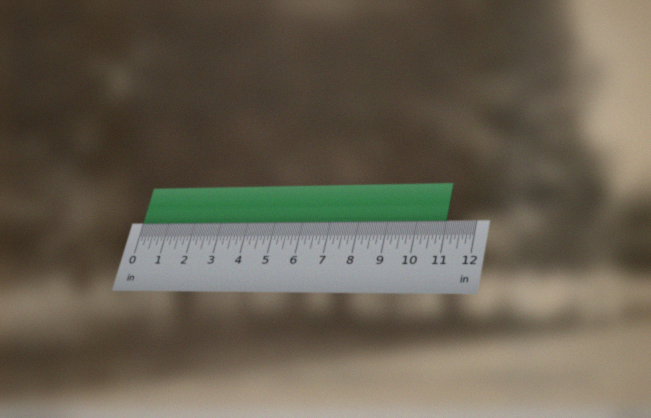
11 in
